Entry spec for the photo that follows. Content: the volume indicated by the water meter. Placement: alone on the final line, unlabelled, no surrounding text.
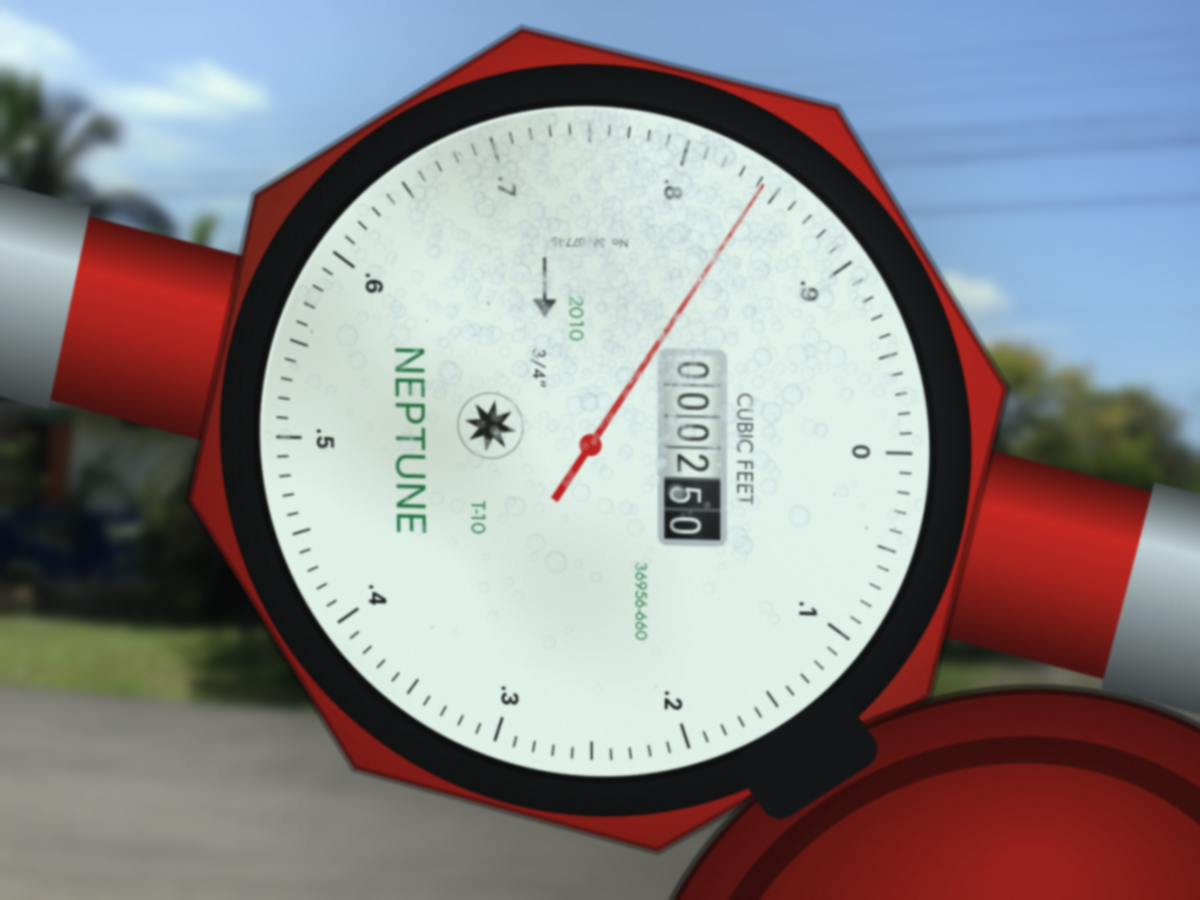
249.84 ft³
